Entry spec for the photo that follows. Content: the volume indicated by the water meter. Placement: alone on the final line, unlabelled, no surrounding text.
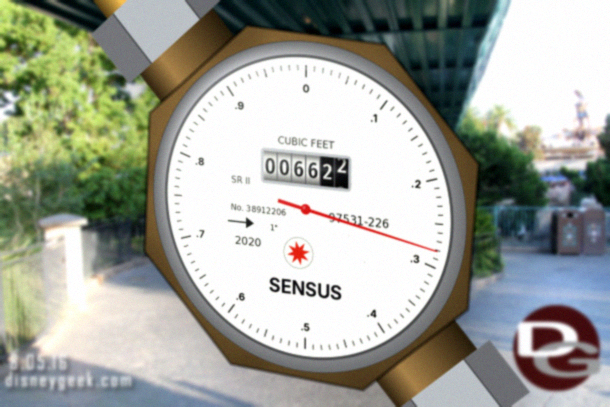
6622.28 ft³
